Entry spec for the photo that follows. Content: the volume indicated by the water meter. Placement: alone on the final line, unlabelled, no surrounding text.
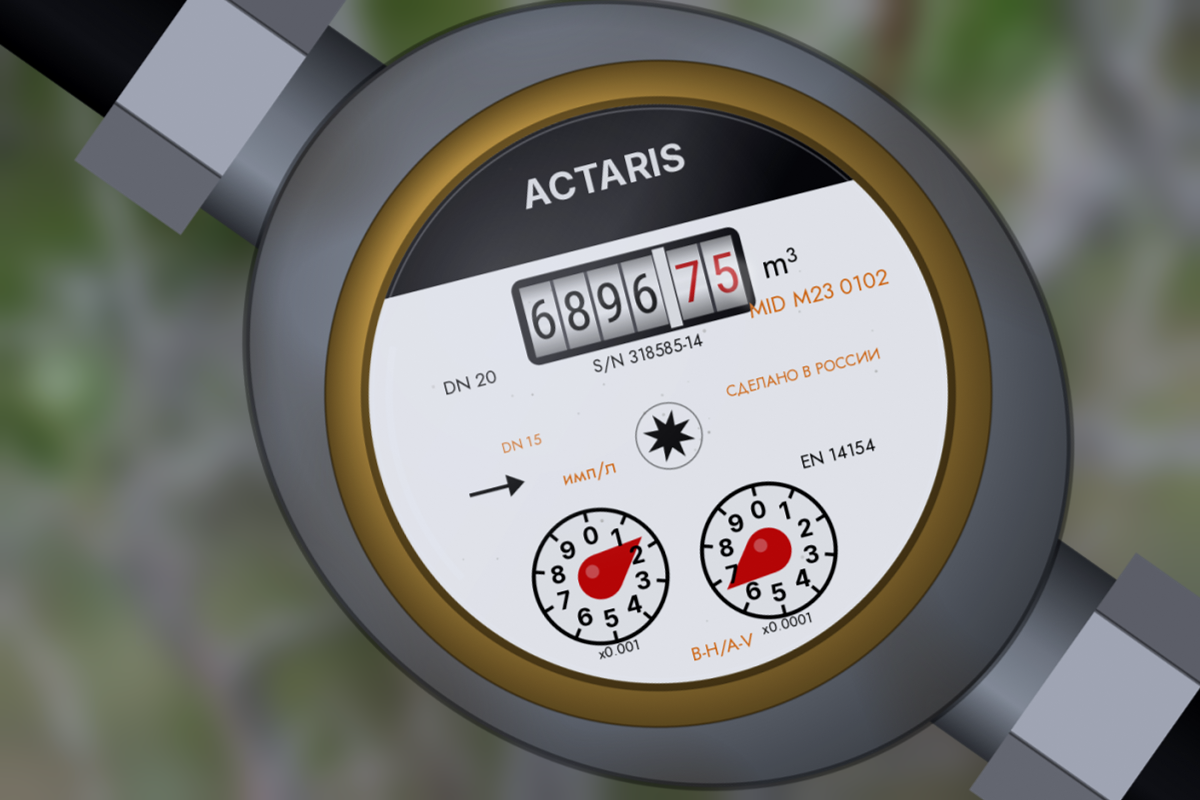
6896.7516 m³
